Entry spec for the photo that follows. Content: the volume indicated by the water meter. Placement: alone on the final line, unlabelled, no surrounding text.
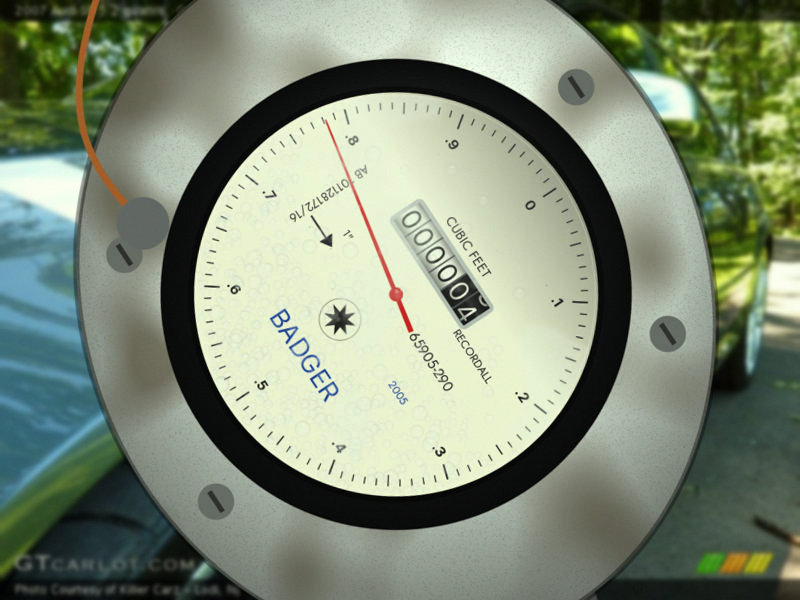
3.78 ft³
